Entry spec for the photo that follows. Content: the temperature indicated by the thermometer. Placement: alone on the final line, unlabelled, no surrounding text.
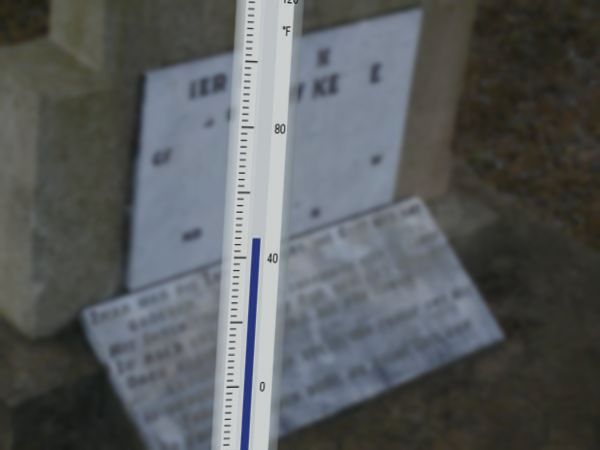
46 °F
